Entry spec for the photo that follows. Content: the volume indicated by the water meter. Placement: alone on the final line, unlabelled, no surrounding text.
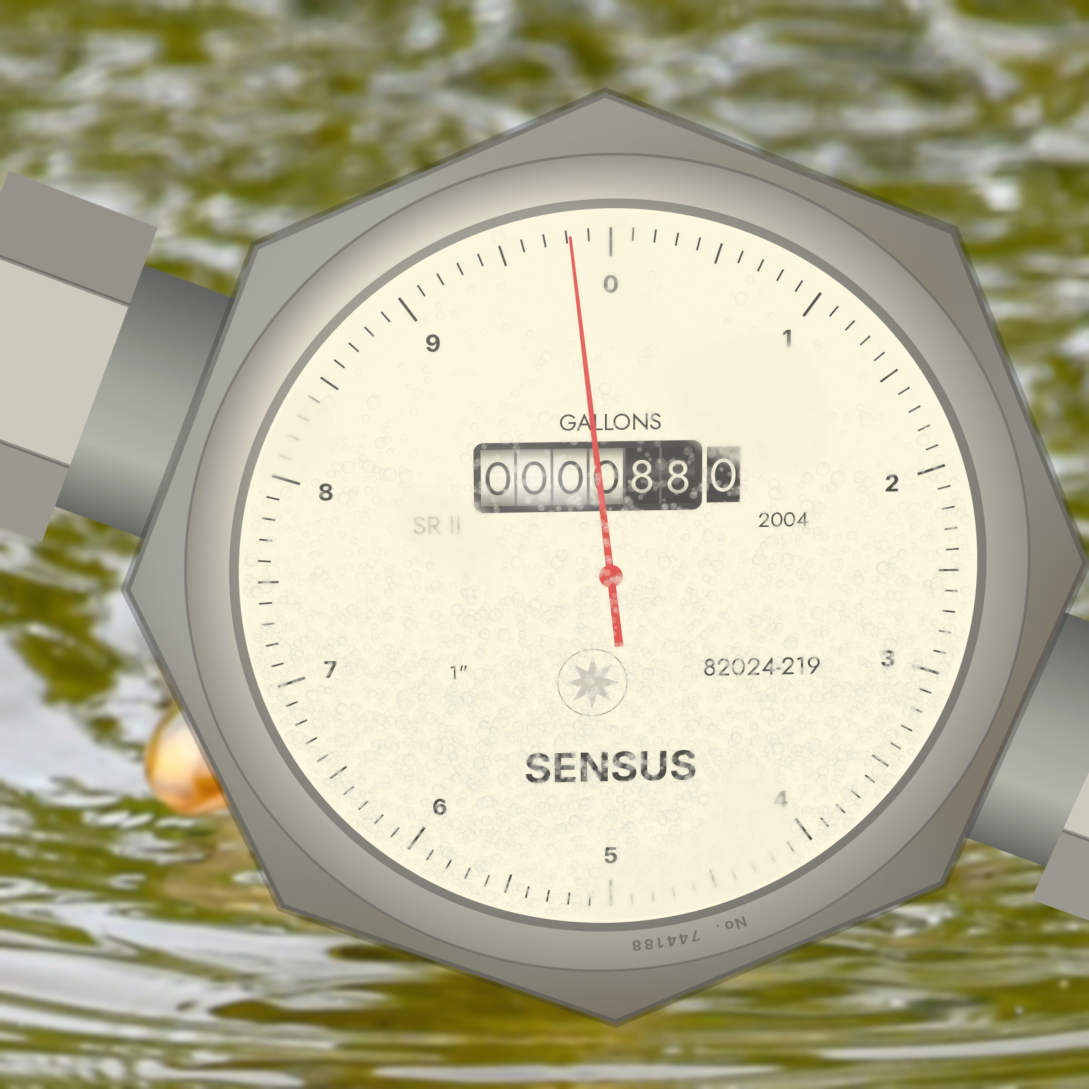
879.8 gal
